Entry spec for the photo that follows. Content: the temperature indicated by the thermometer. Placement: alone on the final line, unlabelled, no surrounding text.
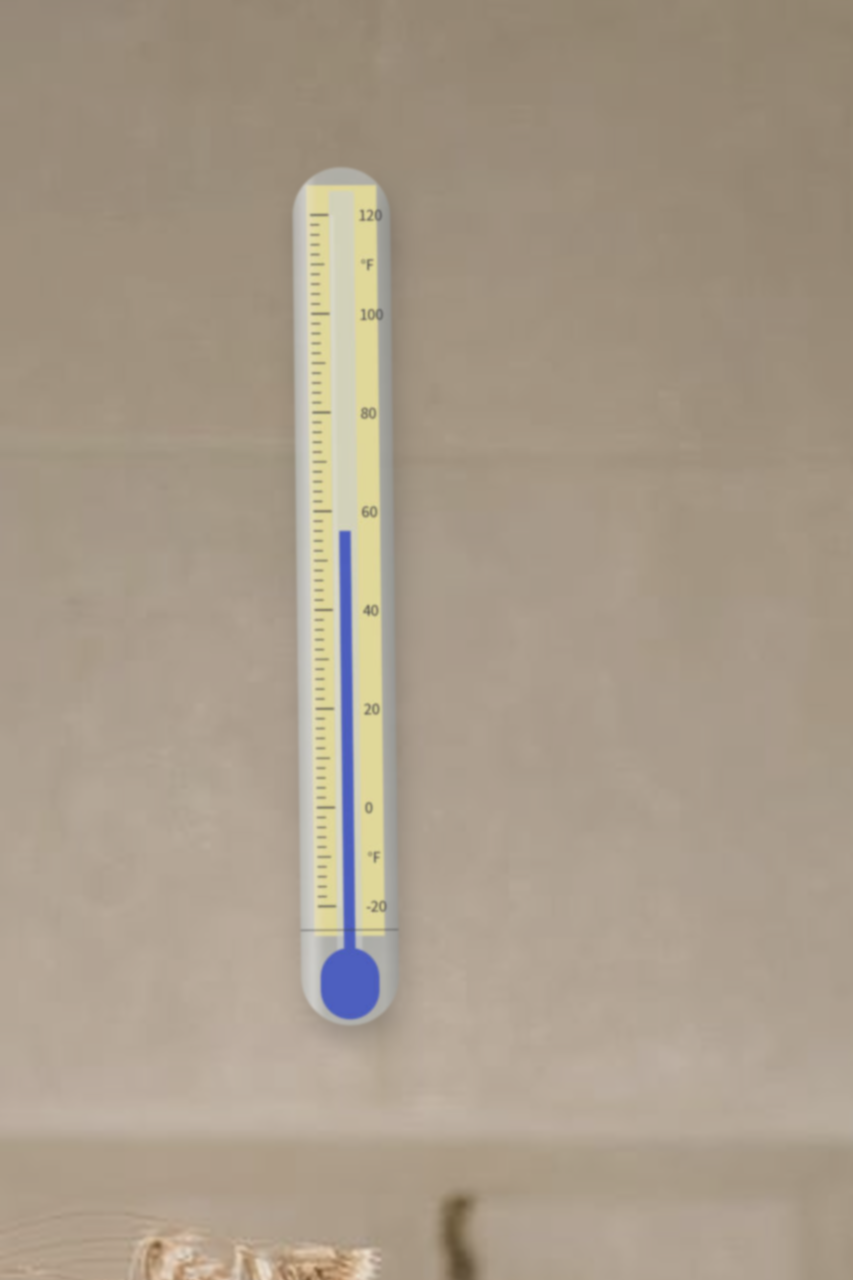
56 °F
